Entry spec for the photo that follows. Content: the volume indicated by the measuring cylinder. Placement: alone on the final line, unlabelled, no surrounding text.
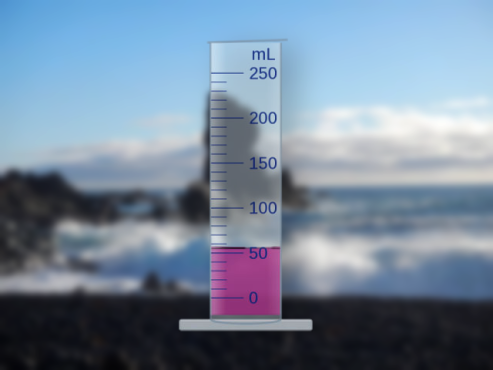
55 mL
